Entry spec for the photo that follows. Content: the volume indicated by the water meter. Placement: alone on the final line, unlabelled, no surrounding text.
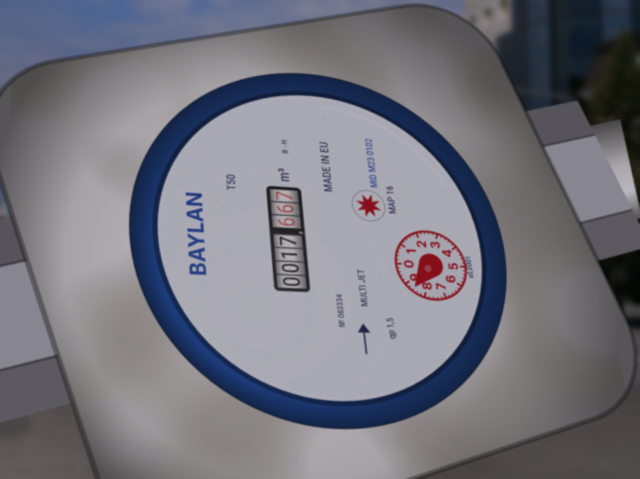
17.6678 m³
